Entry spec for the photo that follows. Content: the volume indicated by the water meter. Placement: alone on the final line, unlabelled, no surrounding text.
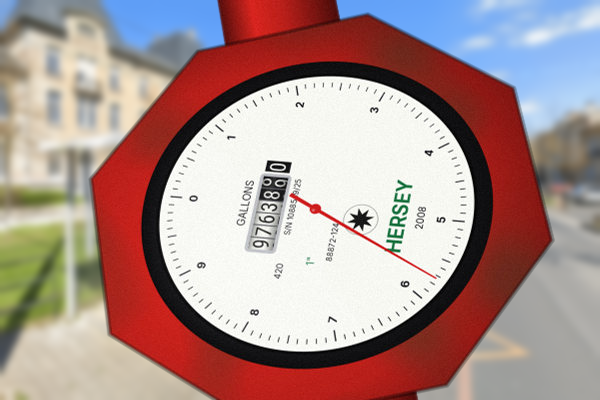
9763885.7 gal
